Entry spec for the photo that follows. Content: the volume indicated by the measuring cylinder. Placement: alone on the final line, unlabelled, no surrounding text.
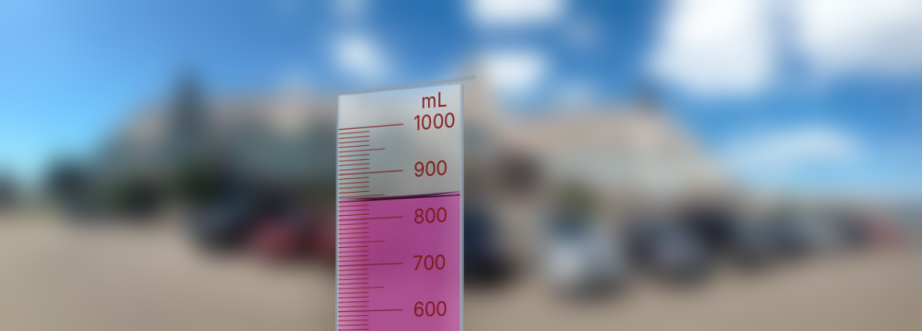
840 mL
